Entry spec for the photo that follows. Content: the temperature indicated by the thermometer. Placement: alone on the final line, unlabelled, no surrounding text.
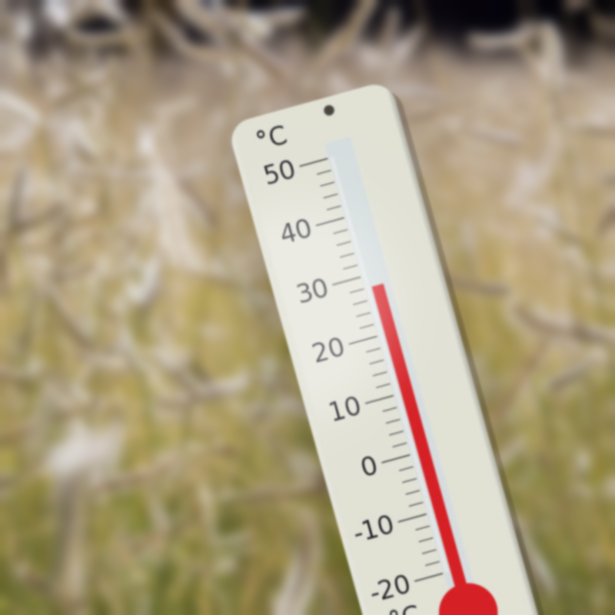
28 °C
